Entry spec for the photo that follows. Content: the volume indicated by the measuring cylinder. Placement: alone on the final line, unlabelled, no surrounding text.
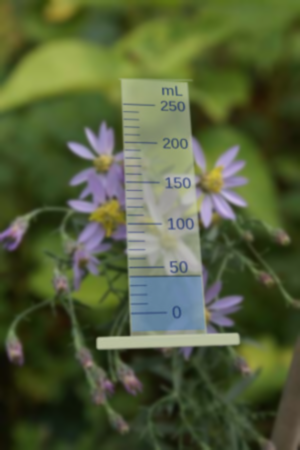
40 mL
